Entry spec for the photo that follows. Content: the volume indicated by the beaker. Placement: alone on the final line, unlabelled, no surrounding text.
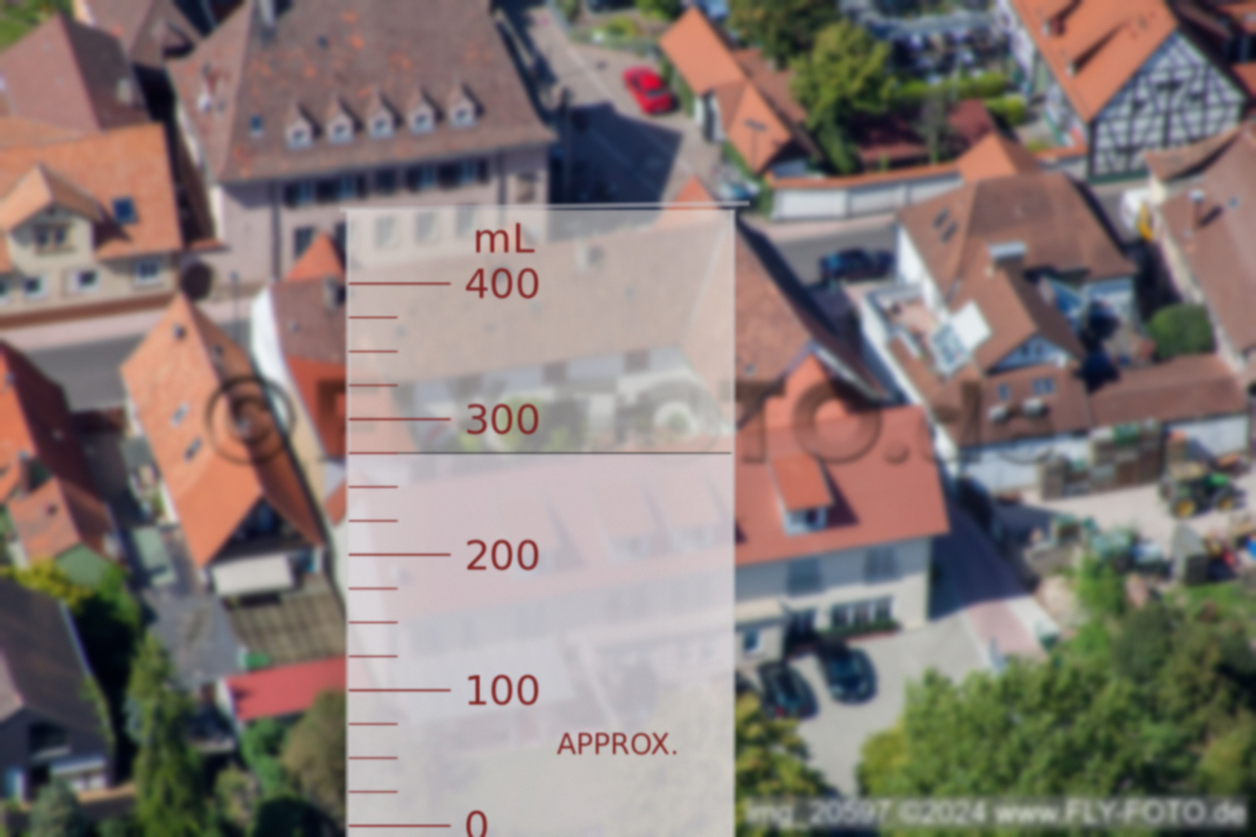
275 mL
